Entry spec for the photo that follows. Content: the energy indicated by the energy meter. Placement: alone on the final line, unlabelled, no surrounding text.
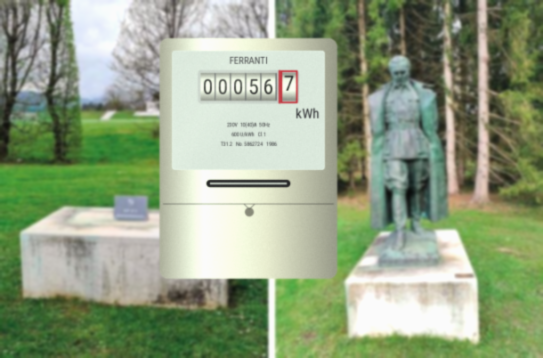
56.7 kWh
